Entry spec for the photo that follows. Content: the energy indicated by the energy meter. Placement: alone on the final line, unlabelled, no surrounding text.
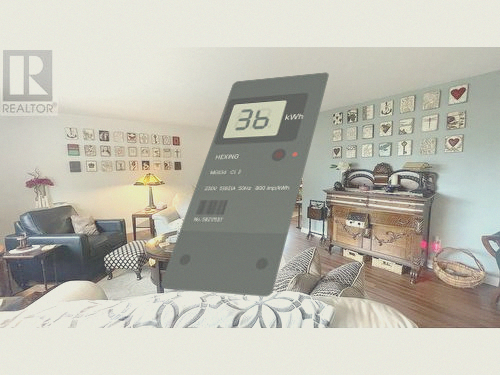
36 kWh
